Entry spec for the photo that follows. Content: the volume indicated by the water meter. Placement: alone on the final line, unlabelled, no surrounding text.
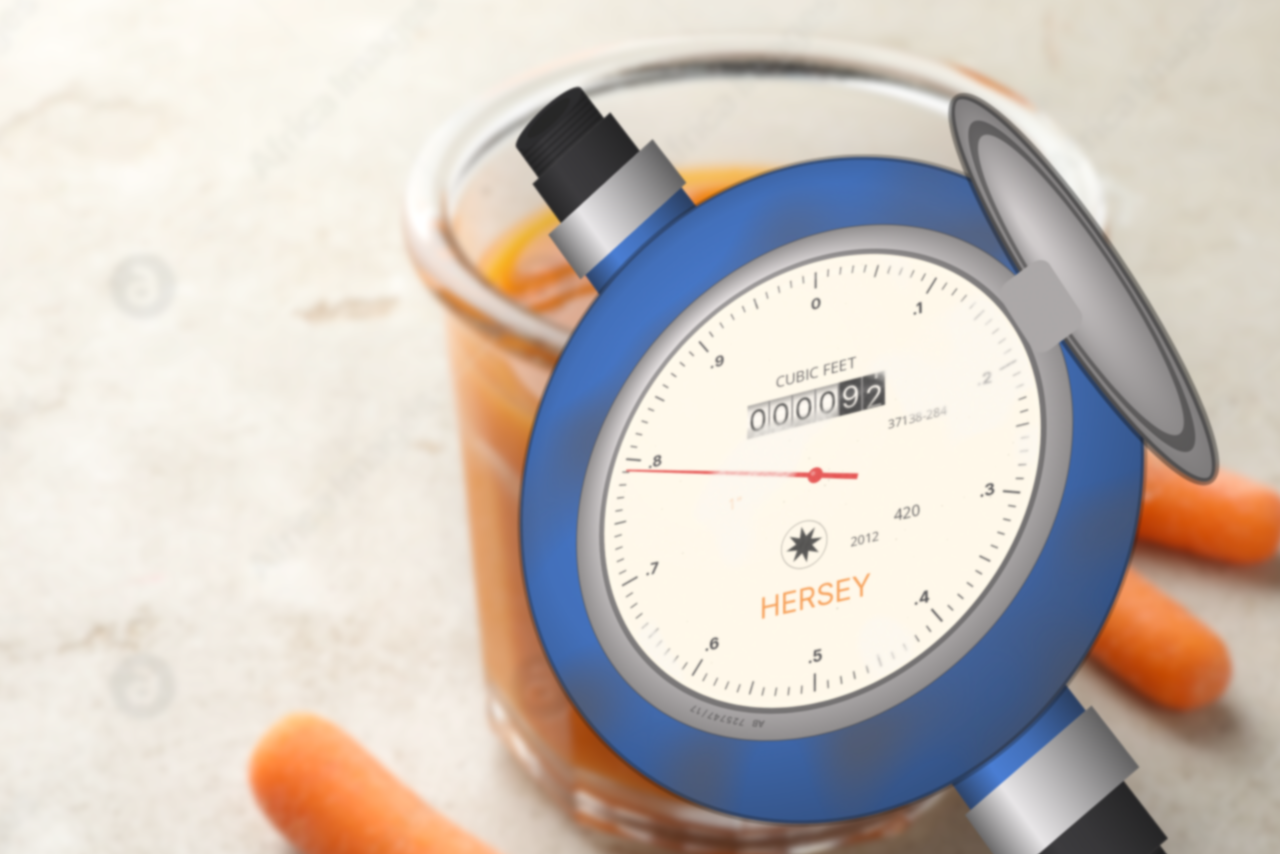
91.79 ft³
